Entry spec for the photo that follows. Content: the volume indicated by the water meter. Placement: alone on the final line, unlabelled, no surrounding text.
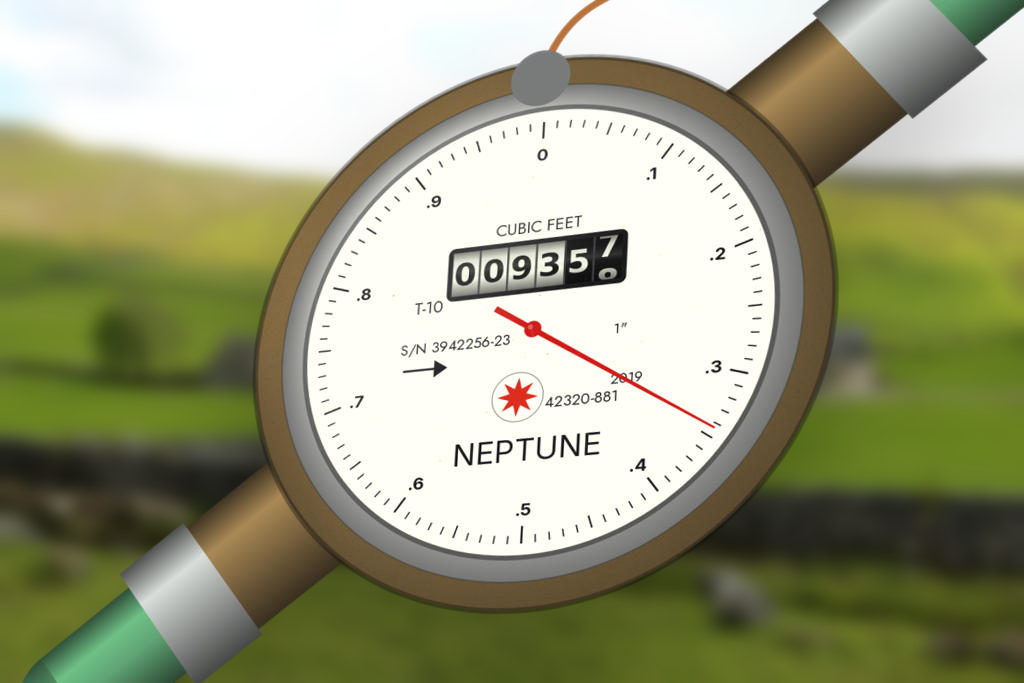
9357.34 ft³
